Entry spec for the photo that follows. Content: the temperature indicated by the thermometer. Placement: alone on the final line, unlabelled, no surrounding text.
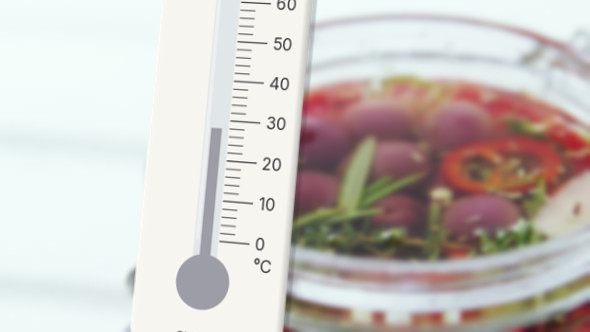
28 °C
